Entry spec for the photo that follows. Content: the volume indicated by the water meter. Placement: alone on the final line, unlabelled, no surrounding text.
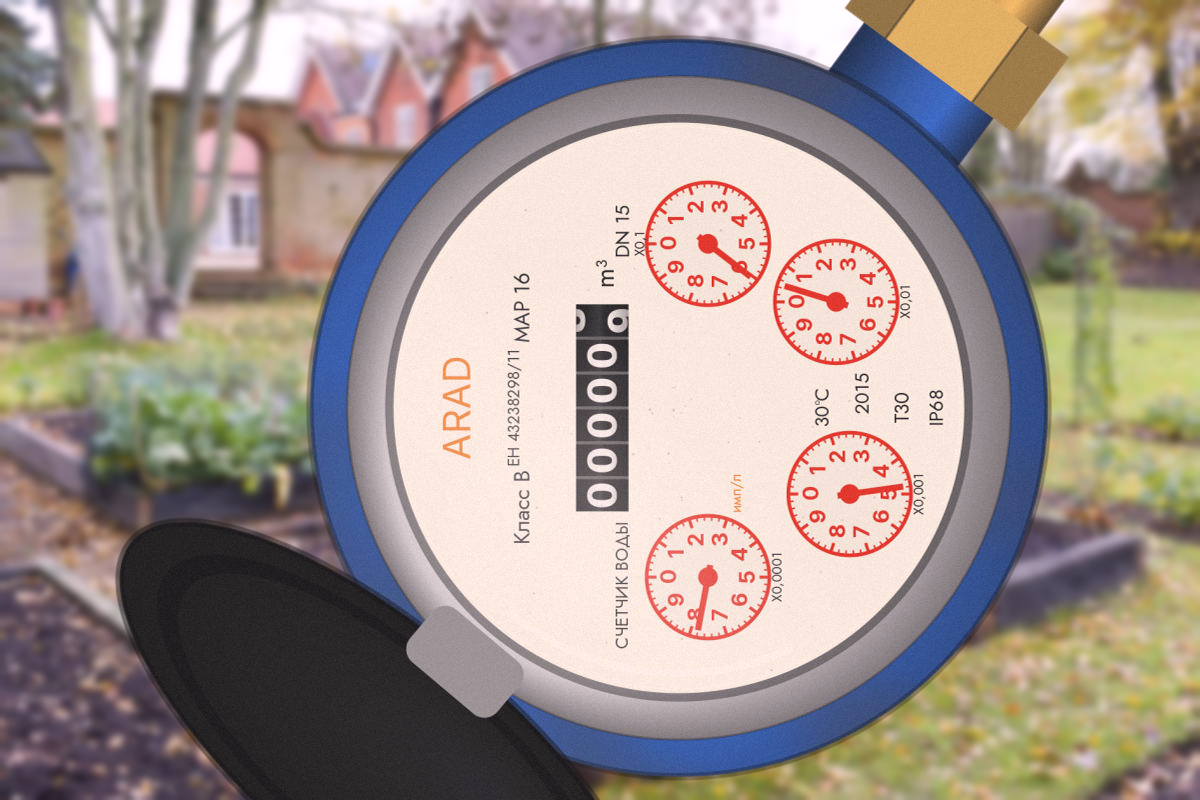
8.6047 m³
